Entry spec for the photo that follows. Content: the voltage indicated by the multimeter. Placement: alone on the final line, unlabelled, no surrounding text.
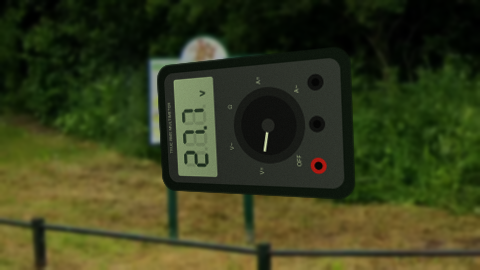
27.7 V
